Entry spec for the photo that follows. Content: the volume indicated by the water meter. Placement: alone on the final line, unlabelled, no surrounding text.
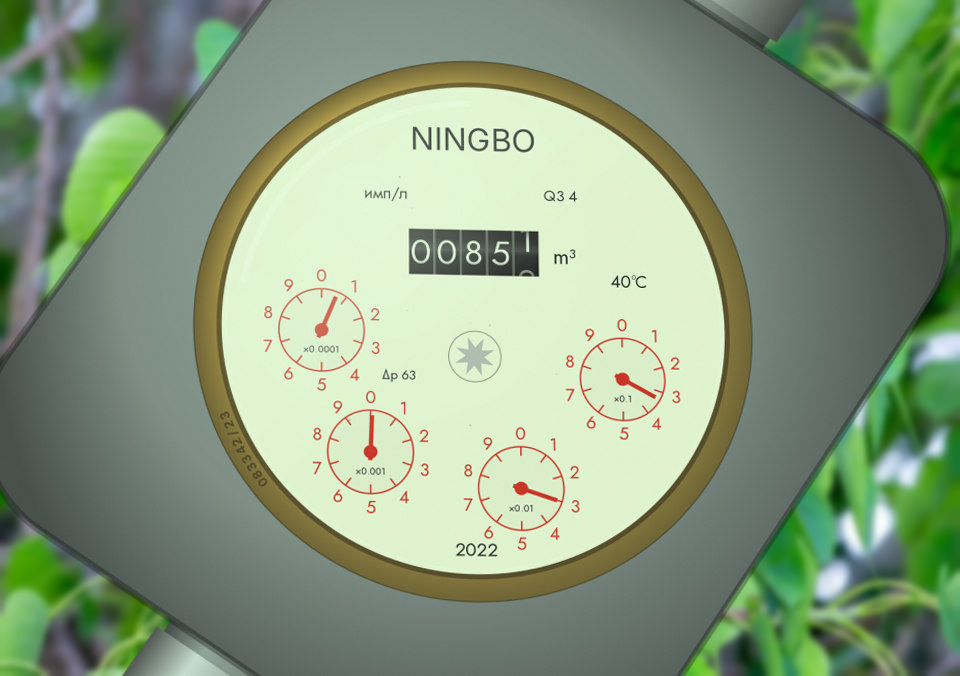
851.3300 m³
